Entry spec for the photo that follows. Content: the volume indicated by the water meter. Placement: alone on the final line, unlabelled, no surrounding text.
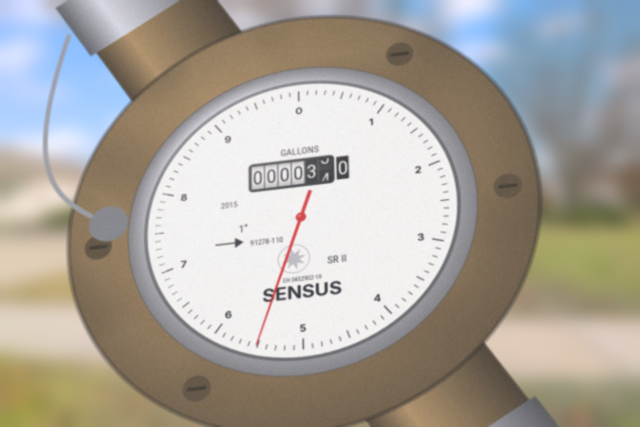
335.5 gal
